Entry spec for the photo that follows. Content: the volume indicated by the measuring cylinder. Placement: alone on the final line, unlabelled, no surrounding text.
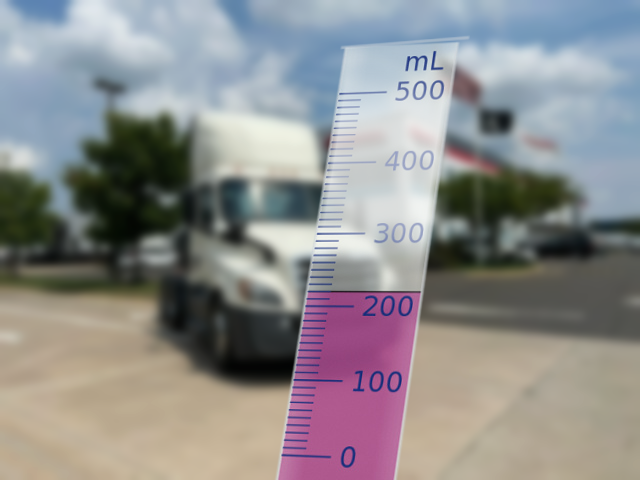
220 mL
